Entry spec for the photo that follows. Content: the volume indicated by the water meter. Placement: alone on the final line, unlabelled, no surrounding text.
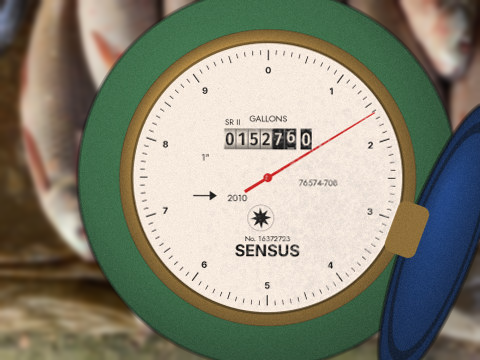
152761.6 gal
